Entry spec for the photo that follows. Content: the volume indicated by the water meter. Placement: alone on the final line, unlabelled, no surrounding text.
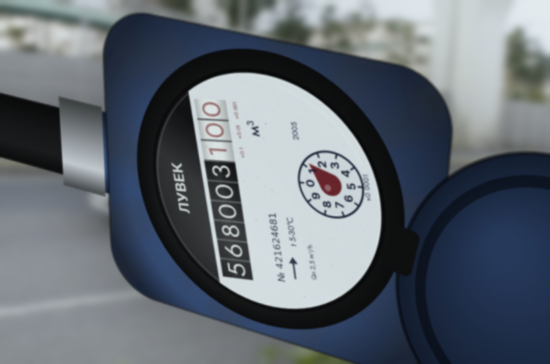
568003.1001 m³
